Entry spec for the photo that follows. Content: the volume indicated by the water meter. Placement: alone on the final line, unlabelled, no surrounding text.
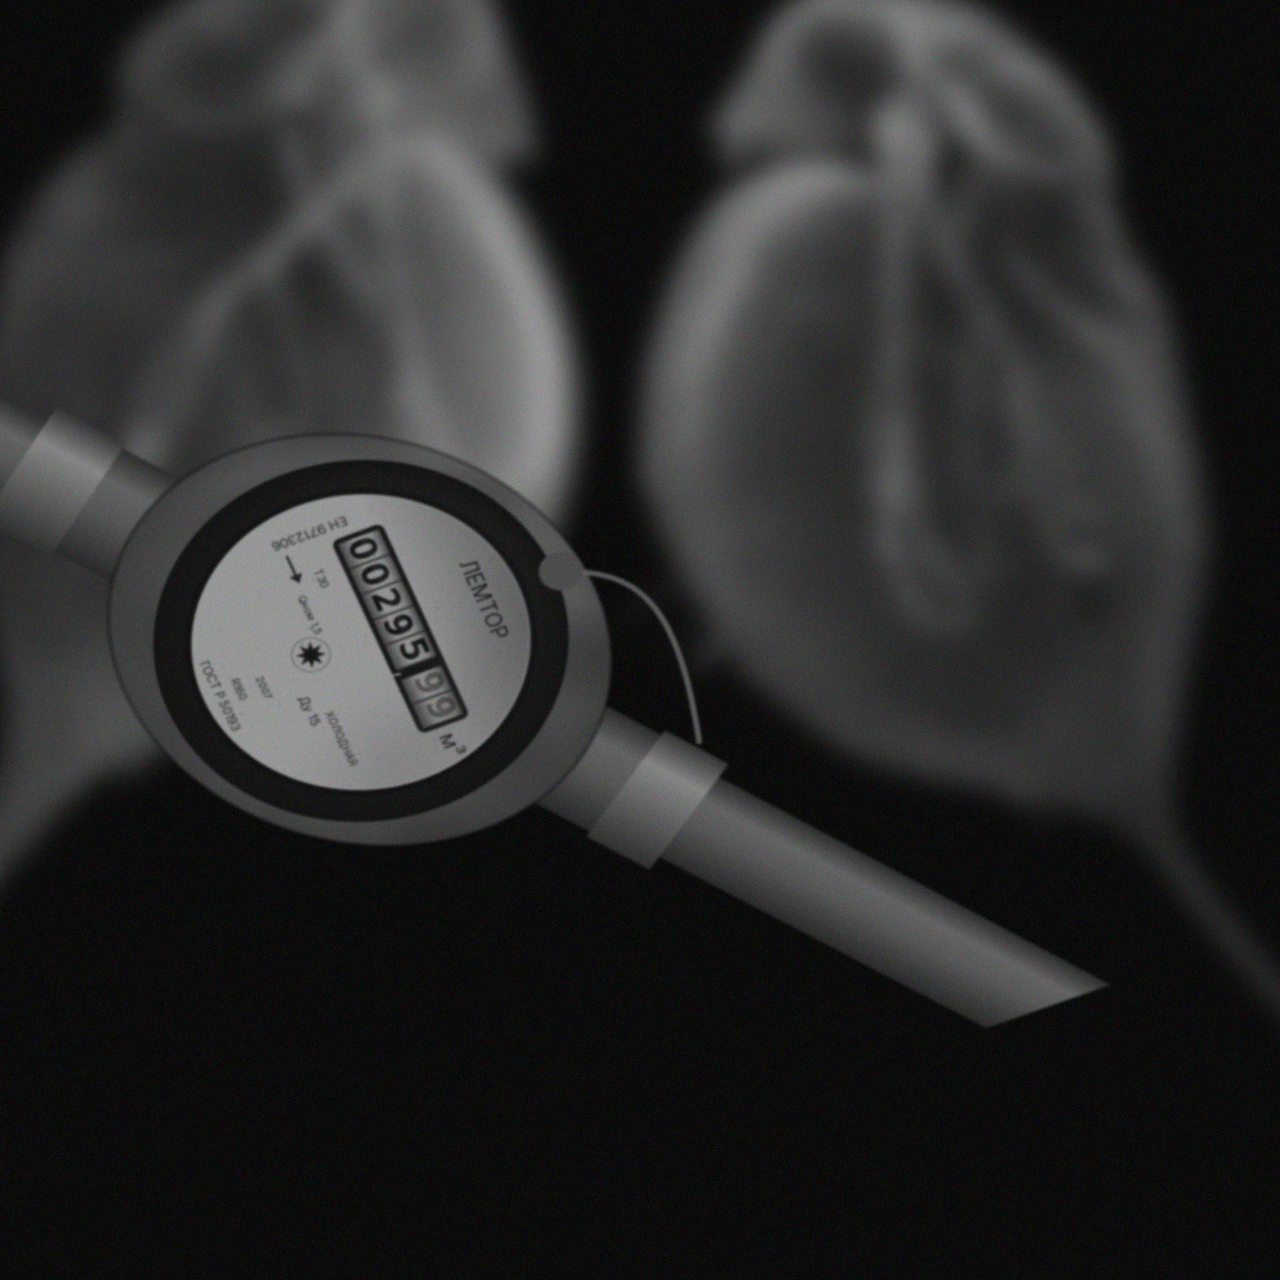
295.99 m³
